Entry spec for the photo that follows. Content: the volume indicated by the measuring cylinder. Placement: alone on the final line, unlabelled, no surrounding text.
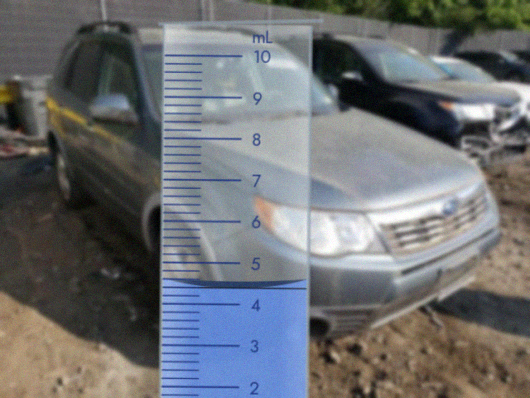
4.4 mL
